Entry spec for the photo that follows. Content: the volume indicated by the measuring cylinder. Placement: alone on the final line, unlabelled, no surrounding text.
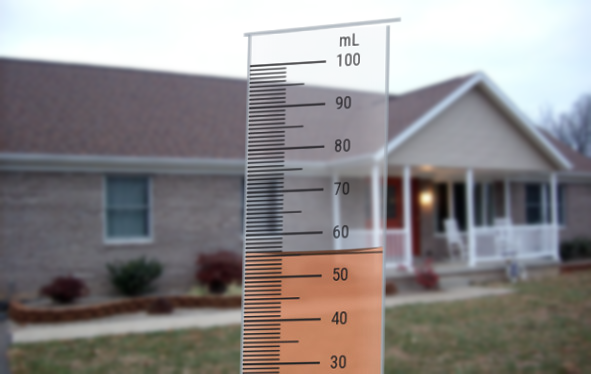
55 mL
